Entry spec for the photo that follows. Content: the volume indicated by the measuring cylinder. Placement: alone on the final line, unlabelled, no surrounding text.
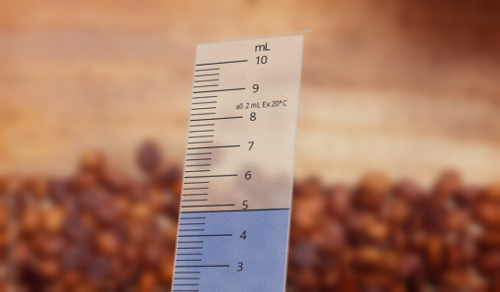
4.8 mL
